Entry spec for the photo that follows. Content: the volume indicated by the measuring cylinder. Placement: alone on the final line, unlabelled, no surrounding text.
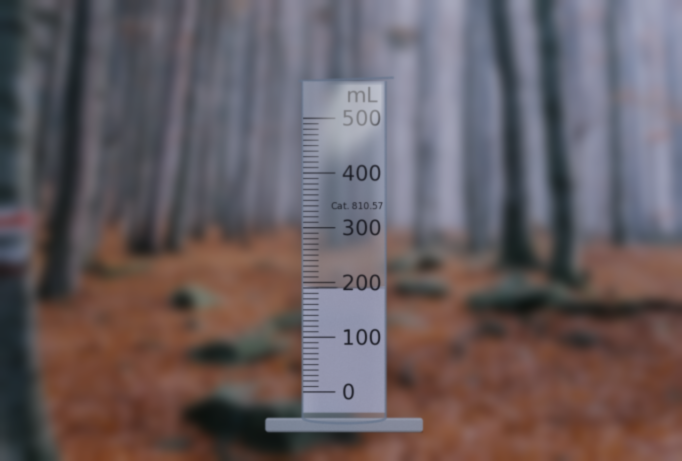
190 mL
